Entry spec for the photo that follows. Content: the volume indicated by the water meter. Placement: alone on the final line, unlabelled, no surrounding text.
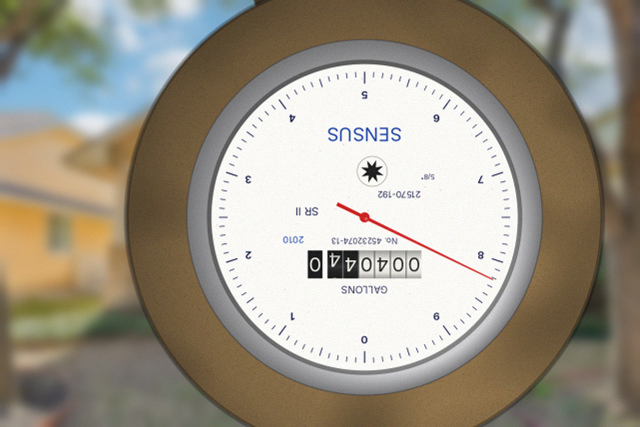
40438.2 gal
